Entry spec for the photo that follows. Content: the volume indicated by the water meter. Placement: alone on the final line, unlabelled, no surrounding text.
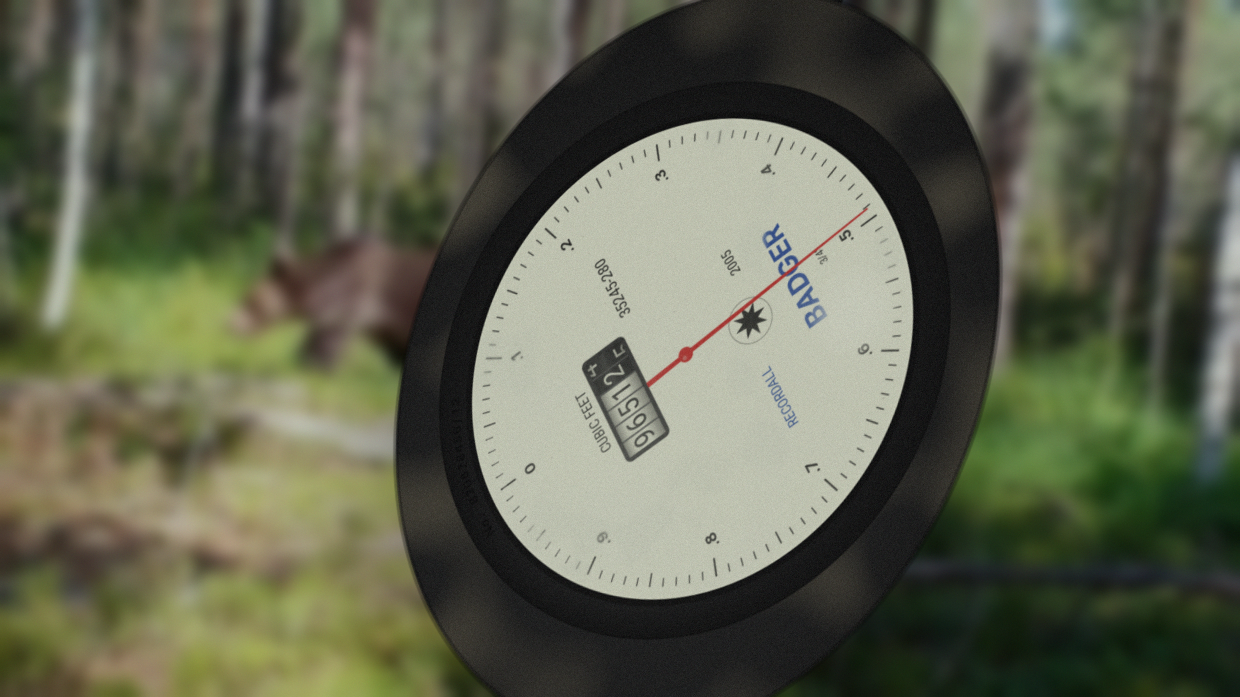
965124.49 ft³
